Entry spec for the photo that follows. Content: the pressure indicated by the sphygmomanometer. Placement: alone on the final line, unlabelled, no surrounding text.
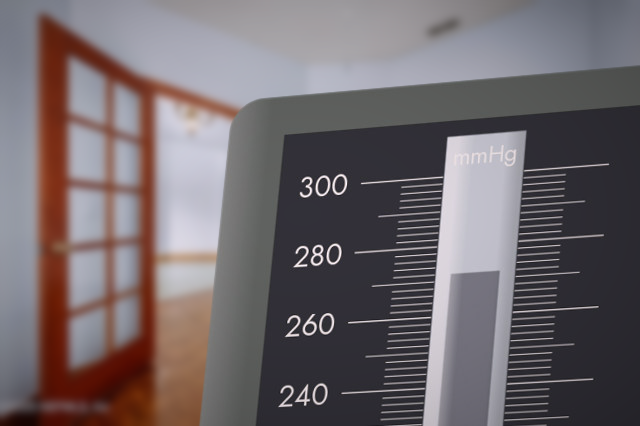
272 mmHg
